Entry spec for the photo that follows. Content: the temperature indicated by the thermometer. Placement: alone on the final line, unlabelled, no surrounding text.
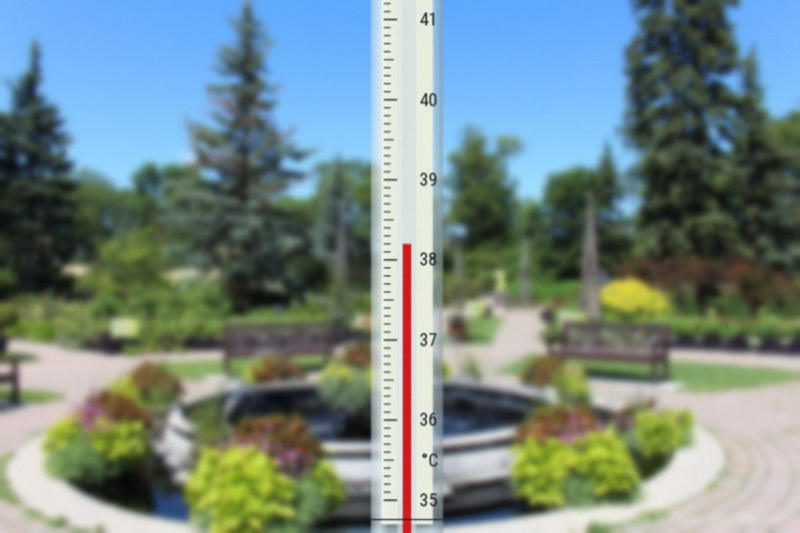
38.2 °C
